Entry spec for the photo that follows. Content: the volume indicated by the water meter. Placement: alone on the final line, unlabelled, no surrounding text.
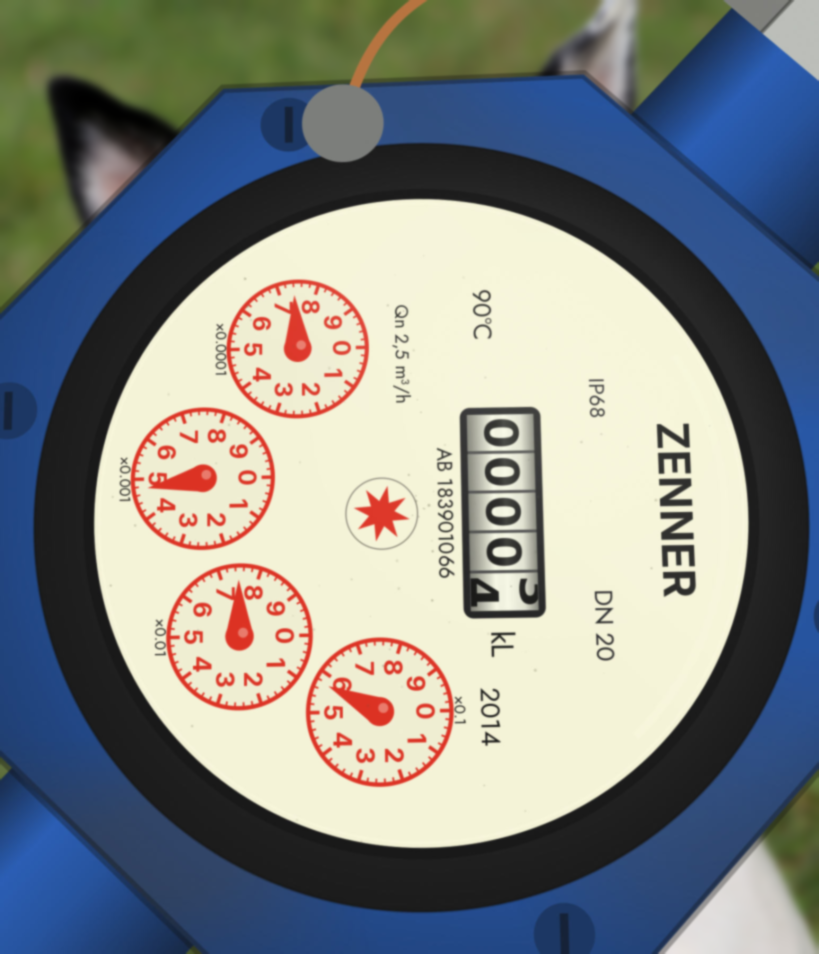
3.5747 kL
